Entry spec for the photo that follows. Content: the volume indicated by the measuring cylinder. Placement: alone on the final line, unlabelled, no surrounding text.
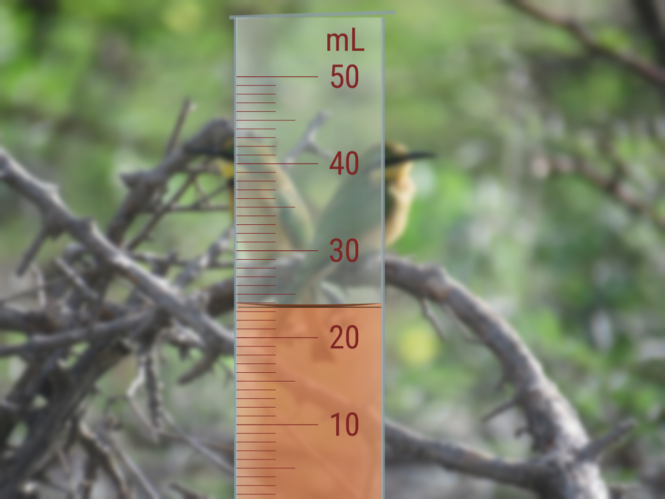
23.5 mL
